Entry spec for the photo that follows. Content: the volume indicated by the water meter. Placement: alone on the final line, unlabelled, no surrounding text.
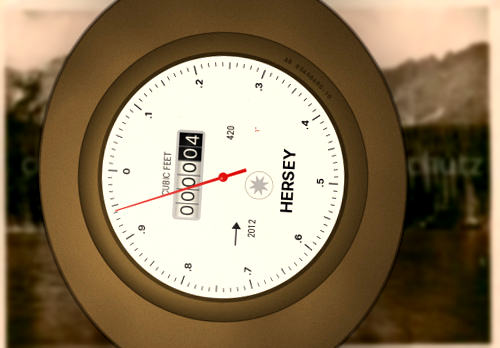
3.94 ft³
